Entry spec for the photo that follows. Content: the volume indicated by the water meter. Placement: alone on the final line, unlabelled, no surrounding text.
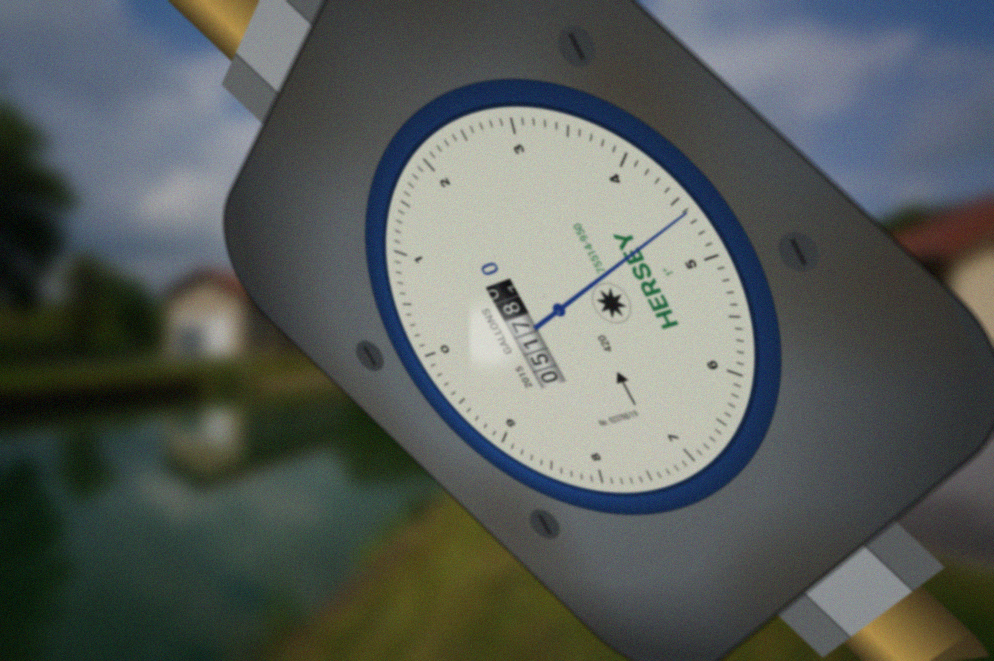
517804.6 gal
